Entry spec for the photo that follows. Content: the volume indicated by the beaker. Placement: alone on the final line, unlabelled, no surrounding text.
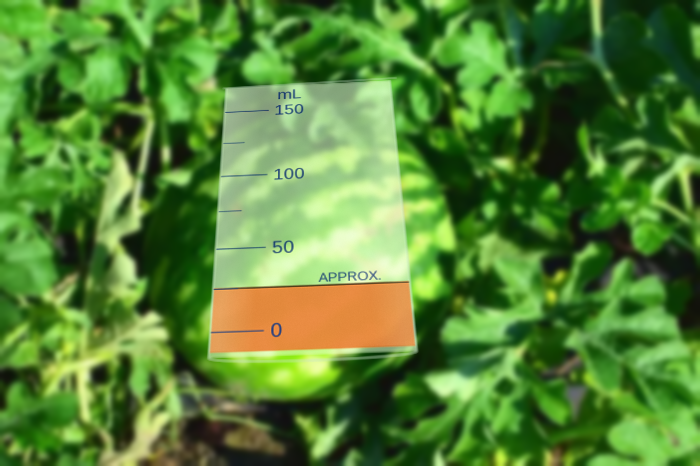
25 mL
